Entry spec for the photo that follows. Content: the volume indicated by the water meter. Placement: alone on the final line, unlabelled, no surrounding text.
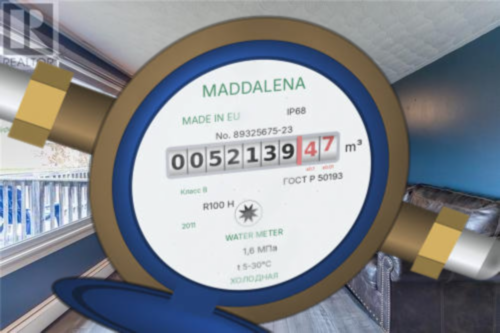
52139.47 m³
